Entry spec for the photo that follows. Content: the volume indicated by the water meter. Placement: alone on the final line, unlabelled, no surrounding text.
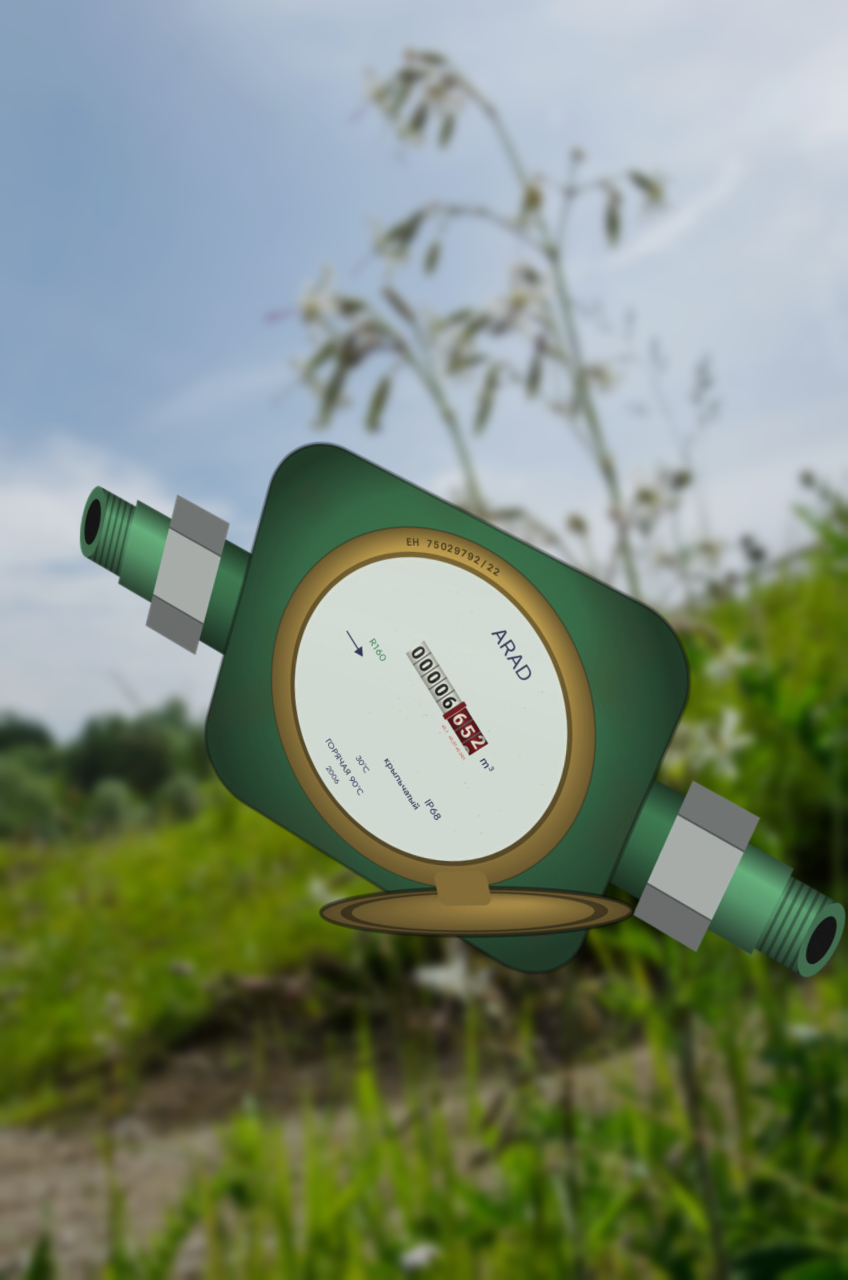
6.652 m³
